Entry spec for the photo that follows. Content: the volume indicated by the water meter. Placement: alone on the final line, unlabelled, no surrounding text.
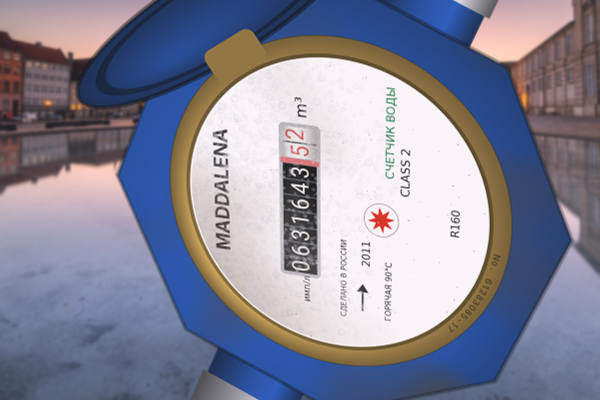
631643.52 m³
